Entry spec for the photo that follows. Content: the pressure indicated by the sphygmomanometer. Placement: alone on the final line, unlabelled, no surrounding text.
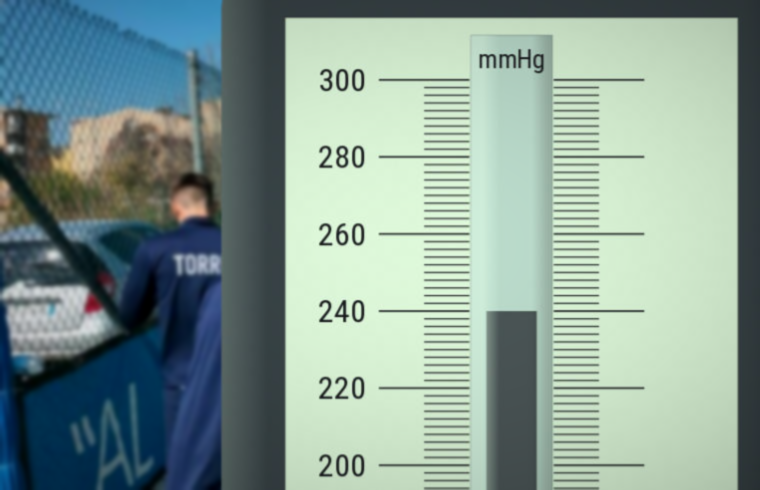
240 mmHg
